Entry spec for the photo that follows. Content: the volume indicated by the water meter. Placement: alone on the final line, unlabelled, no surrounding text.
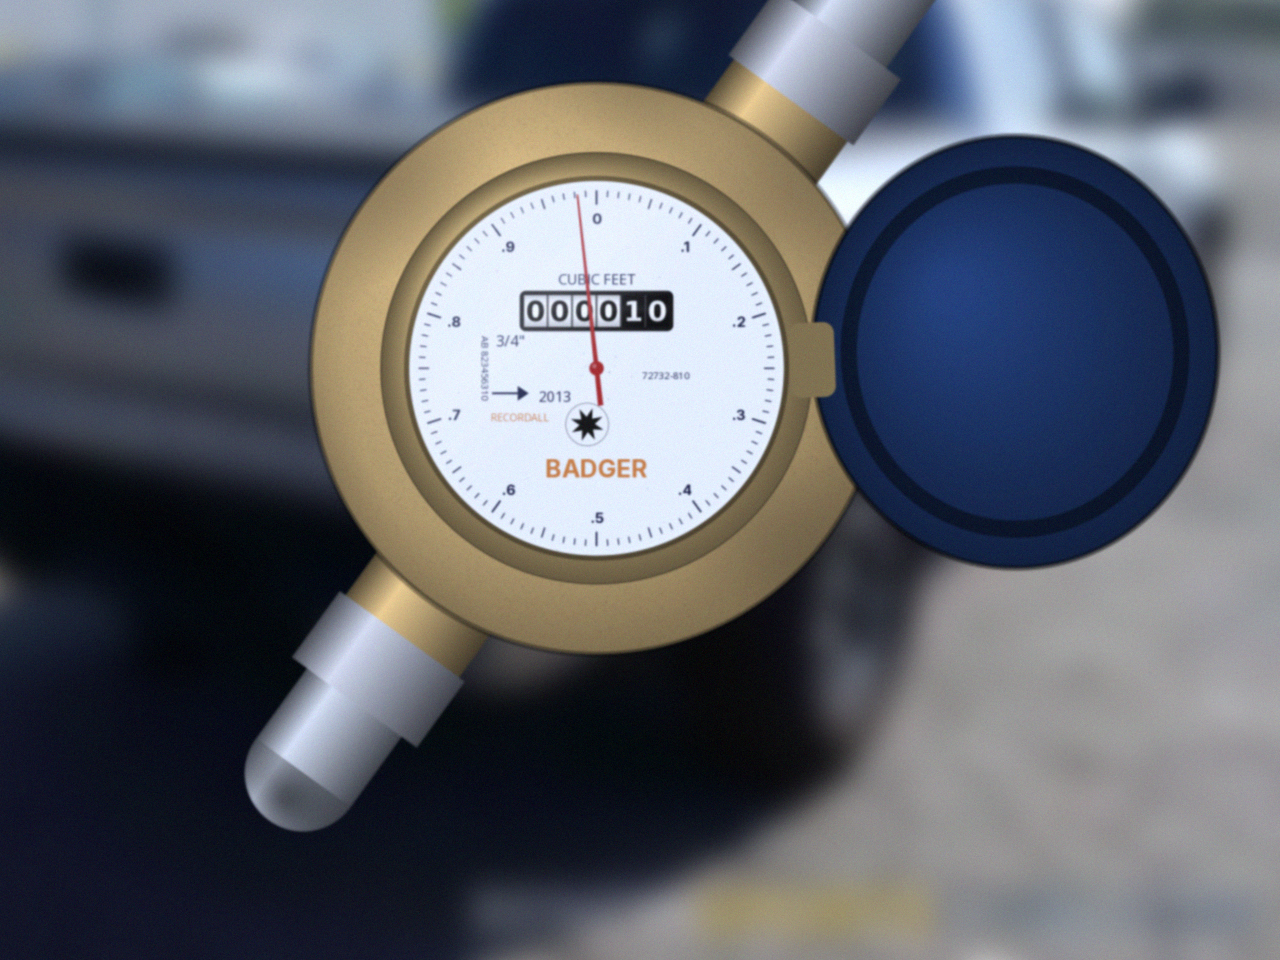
9.98 ft³
